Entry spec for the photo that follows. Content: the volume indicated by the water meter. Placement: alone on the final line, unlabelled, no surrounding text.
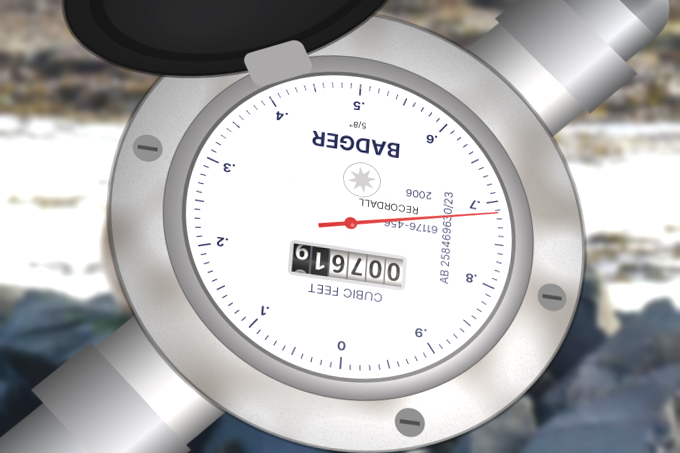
7618.71 ft³
